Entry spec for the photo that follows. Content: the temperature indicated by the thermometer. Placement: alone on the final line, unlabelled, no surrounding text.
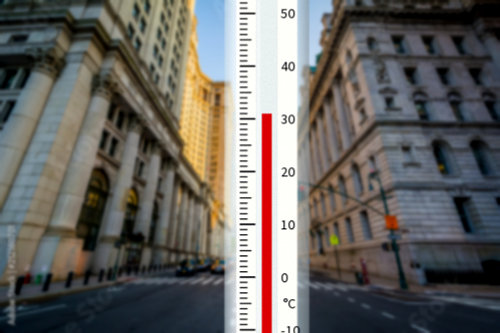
31 °C
